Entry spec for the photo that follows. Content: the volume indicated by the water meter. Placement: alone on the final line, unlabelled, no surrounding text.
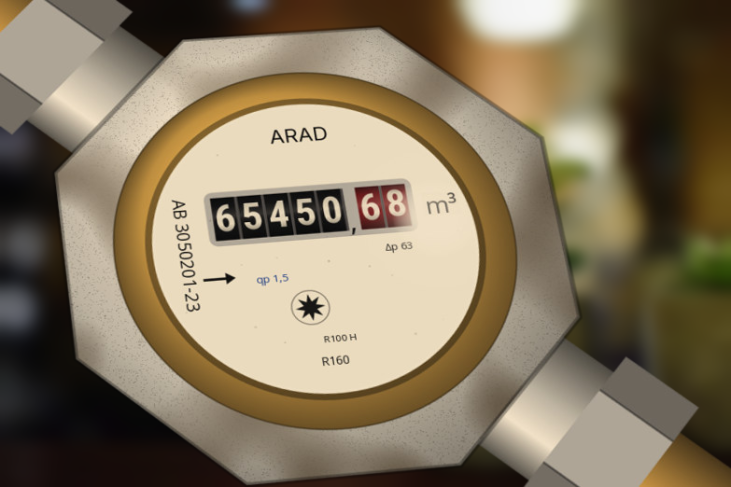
65450.68 m³
